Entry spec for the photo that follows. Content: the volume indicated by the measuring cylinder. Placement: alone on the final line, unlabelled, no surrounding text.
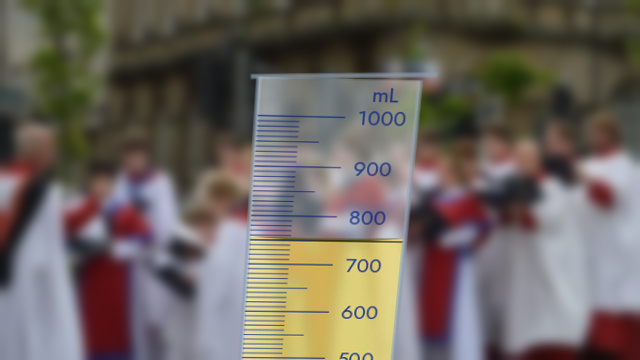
750 mL
